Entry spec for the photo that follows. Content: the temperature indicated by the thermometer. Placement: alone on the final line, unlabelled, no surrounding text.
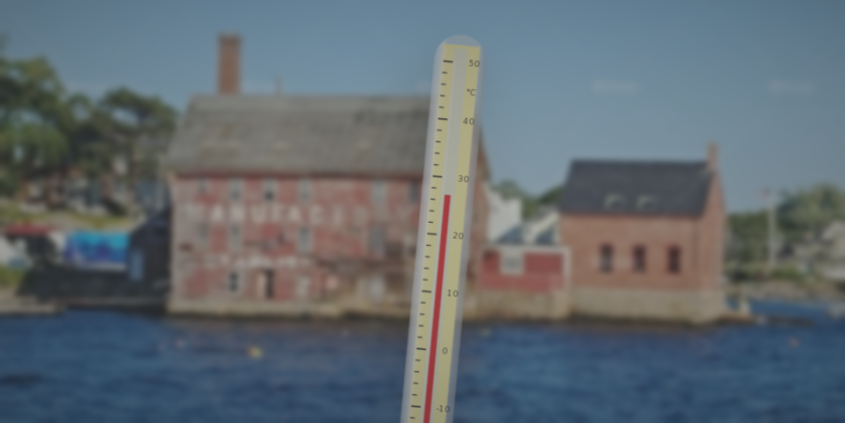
27 °C
